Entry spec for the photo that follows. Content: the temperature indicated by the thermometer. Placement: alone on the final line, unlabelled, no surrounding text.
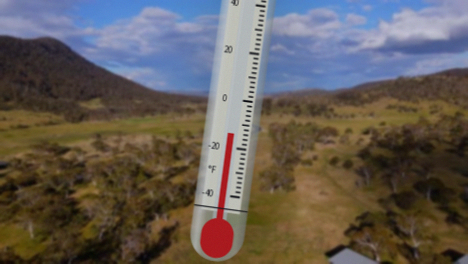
-14 °F
